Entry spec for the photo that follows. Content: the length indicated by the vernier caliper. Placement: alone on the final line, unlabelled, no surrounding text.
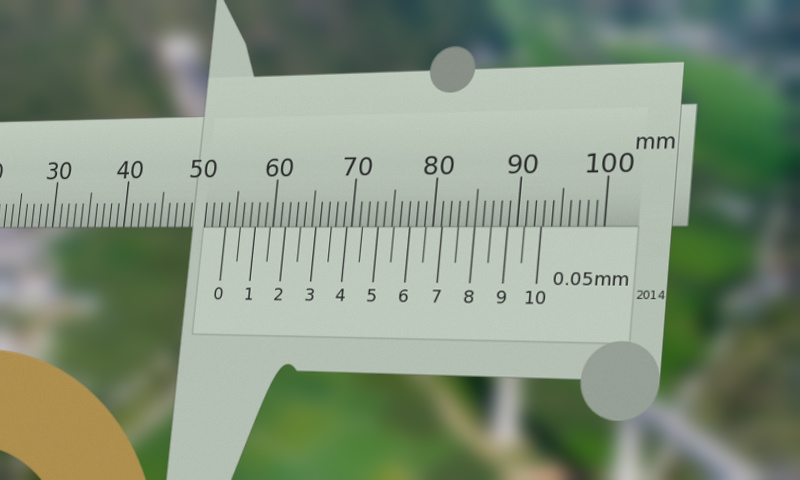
53.8 mm
